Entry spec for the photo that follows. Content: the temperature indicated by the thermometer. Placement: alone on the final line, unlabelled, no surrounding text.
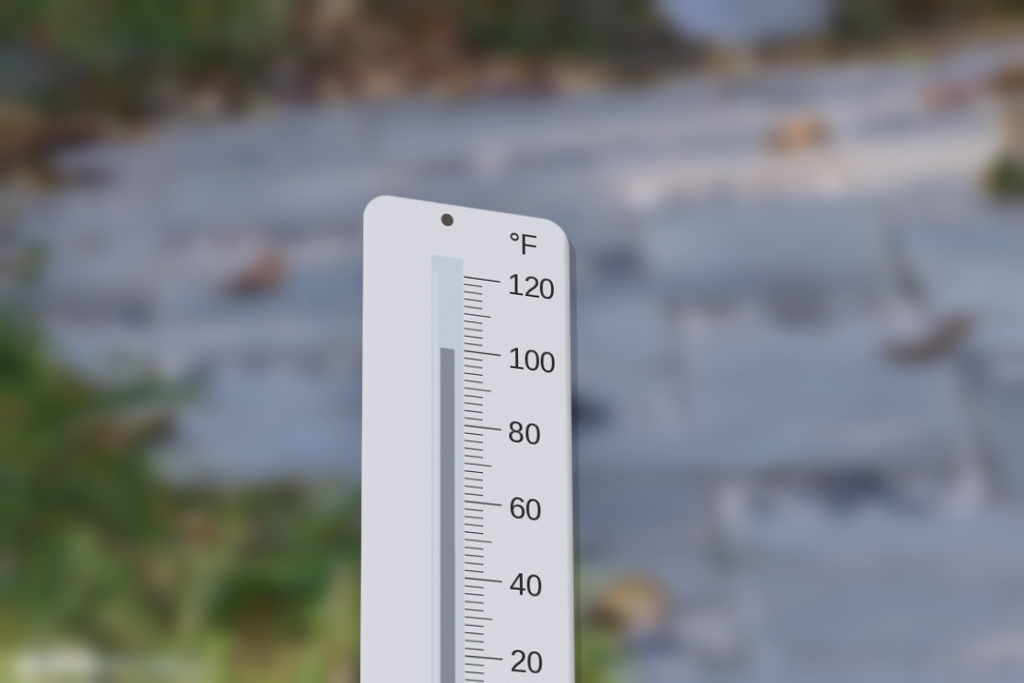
100 °F
